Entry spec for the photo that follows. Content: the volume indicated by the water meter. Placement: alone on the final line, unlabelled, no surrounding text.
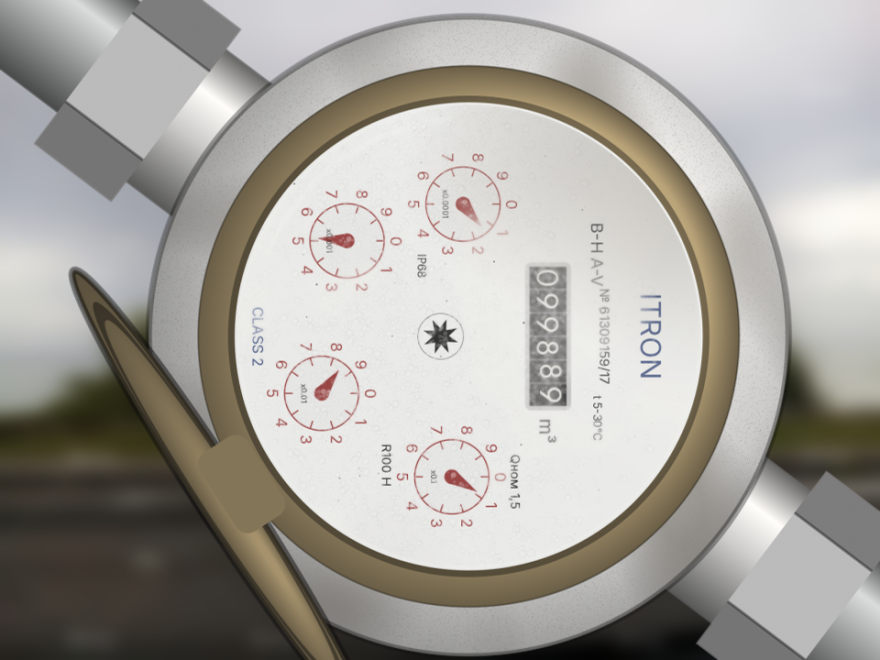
99889.0851 m³
